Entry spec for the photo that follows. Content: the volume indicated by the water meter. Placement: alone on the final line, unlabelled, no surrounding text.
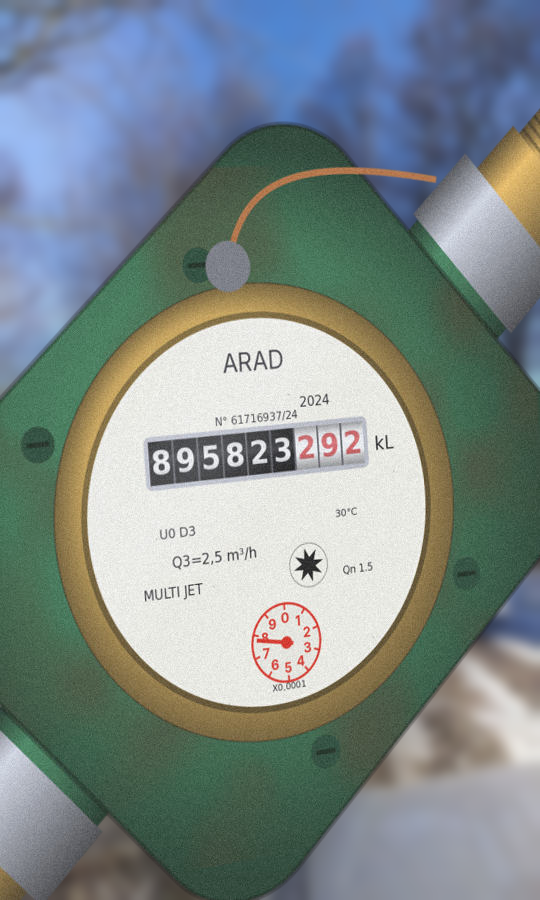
895823.2927 kL
